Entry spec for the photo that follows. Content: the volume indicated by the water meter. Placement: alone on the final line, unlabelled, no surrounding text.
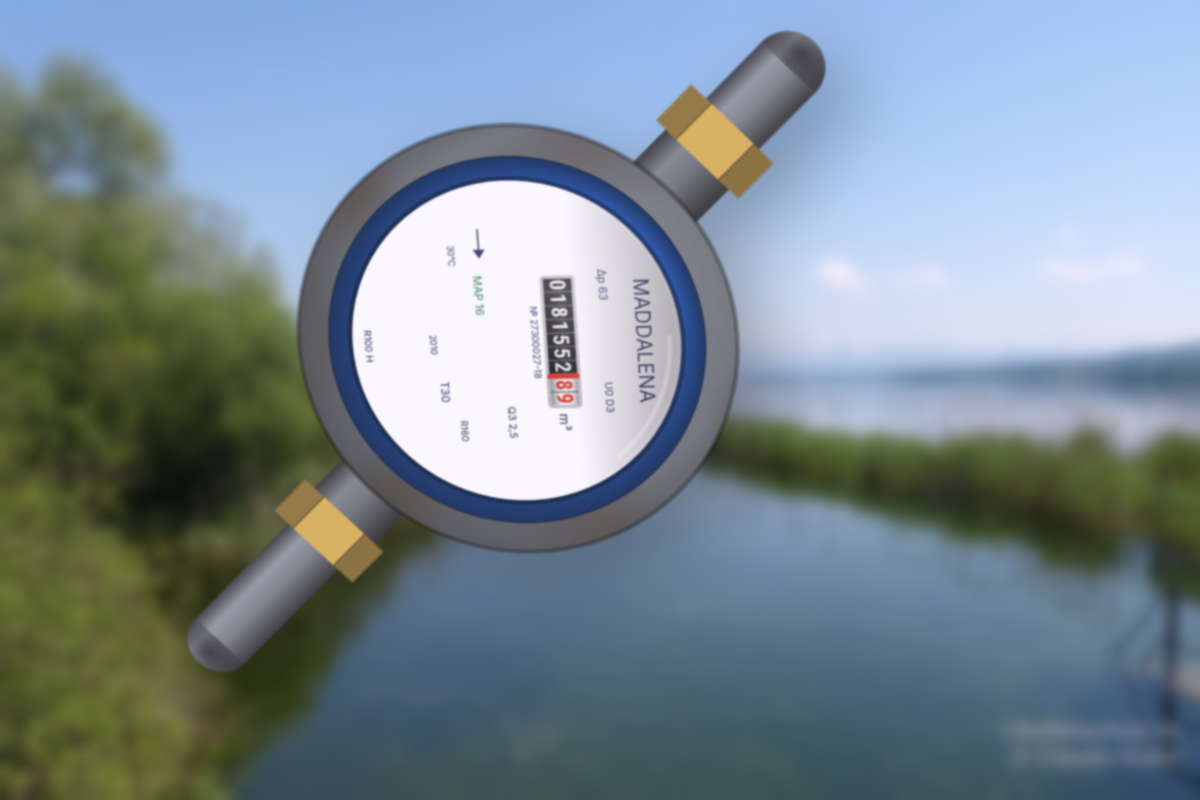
181552.89 m³
